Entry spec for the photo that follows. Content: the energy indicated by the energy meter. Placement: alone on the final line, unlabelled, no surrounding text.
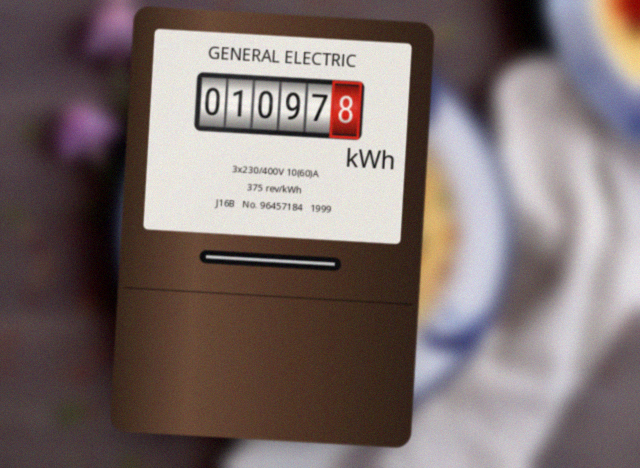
1097.8 kWh
